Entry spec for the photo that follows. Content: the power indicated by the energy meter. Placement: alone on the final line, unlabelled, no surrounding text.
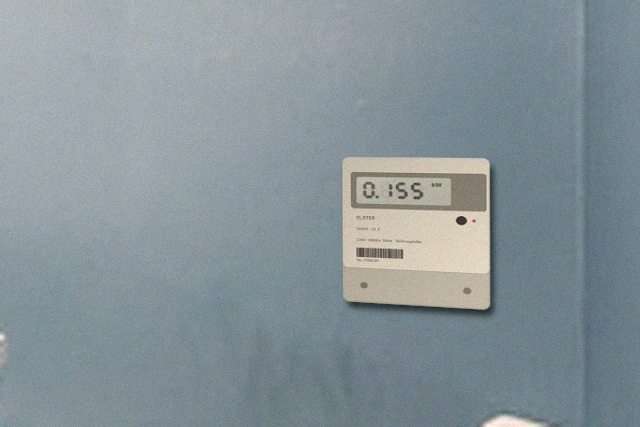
0.155 kW
